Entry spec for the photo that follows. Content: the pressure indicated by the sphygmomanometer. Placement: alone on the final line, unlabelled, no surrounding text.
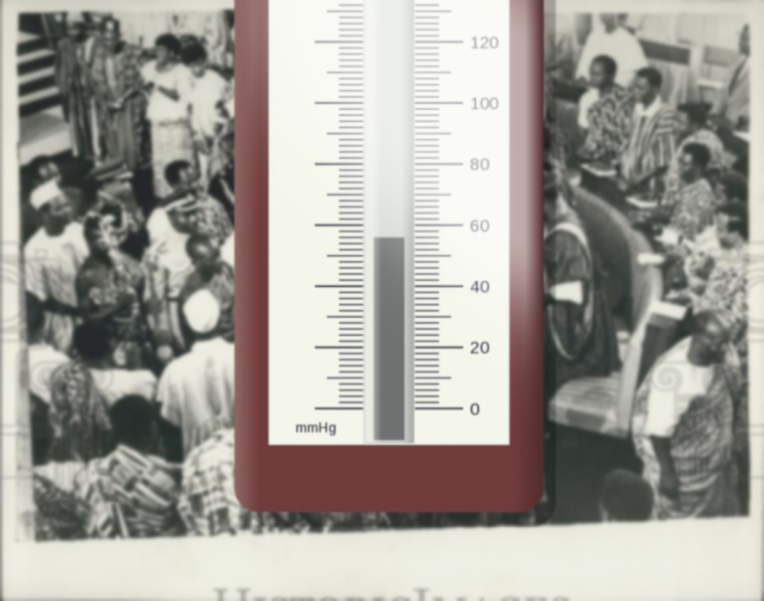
56 mmHg
